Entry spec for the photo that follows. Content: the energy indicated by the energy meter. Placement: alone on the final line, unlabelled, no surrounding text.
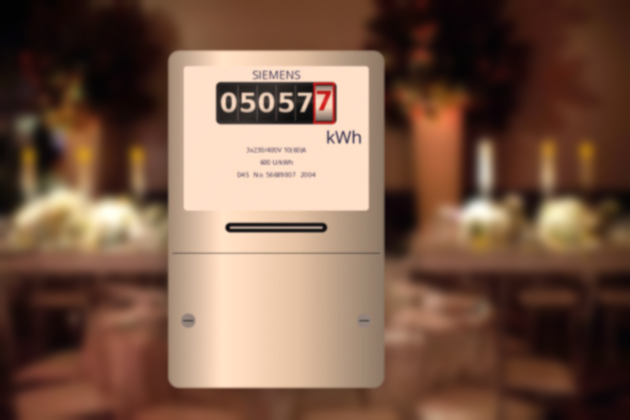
5057.7 kWh
